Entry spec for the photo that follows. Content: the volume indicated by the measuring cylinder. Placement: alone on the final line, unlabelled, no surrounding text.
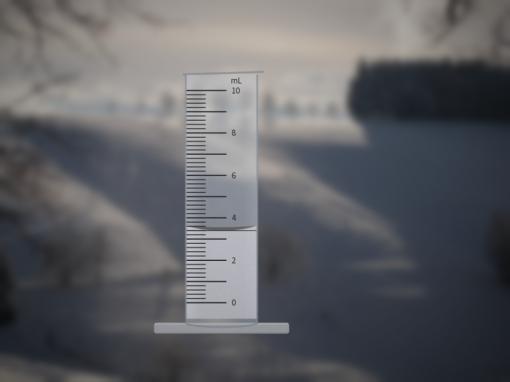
3.4 mL
